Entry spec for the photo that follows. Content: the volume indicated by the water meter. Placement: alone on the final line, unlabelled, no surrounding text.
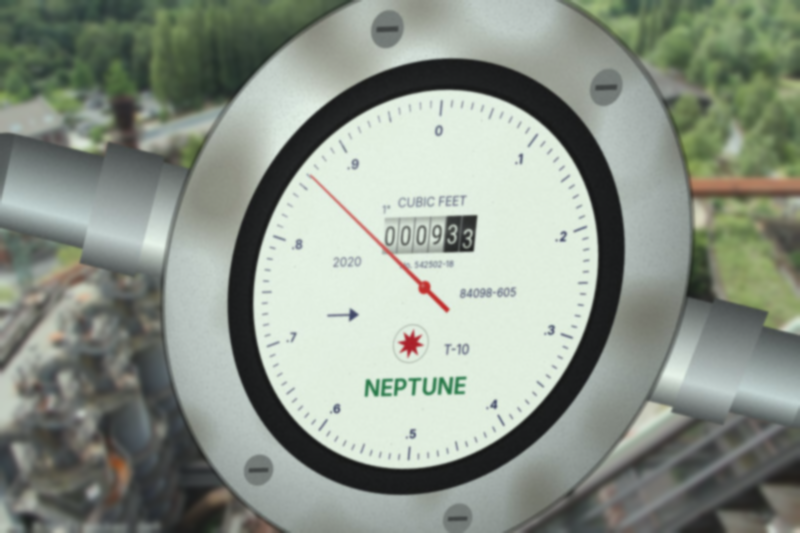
932.86 ft³
